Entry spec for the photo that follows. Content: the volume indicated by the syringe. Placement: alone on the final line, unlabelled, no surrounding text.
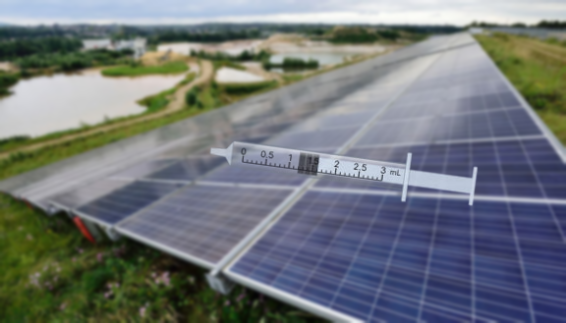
1.2 mL
